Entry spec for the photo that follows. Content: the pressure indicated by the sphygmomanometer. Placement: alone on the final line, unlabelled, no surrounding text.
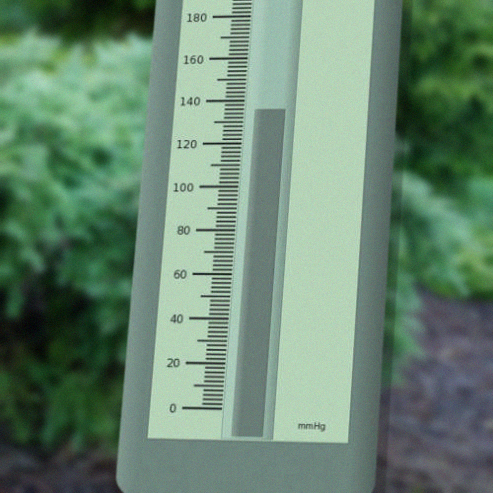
136 mmHg
